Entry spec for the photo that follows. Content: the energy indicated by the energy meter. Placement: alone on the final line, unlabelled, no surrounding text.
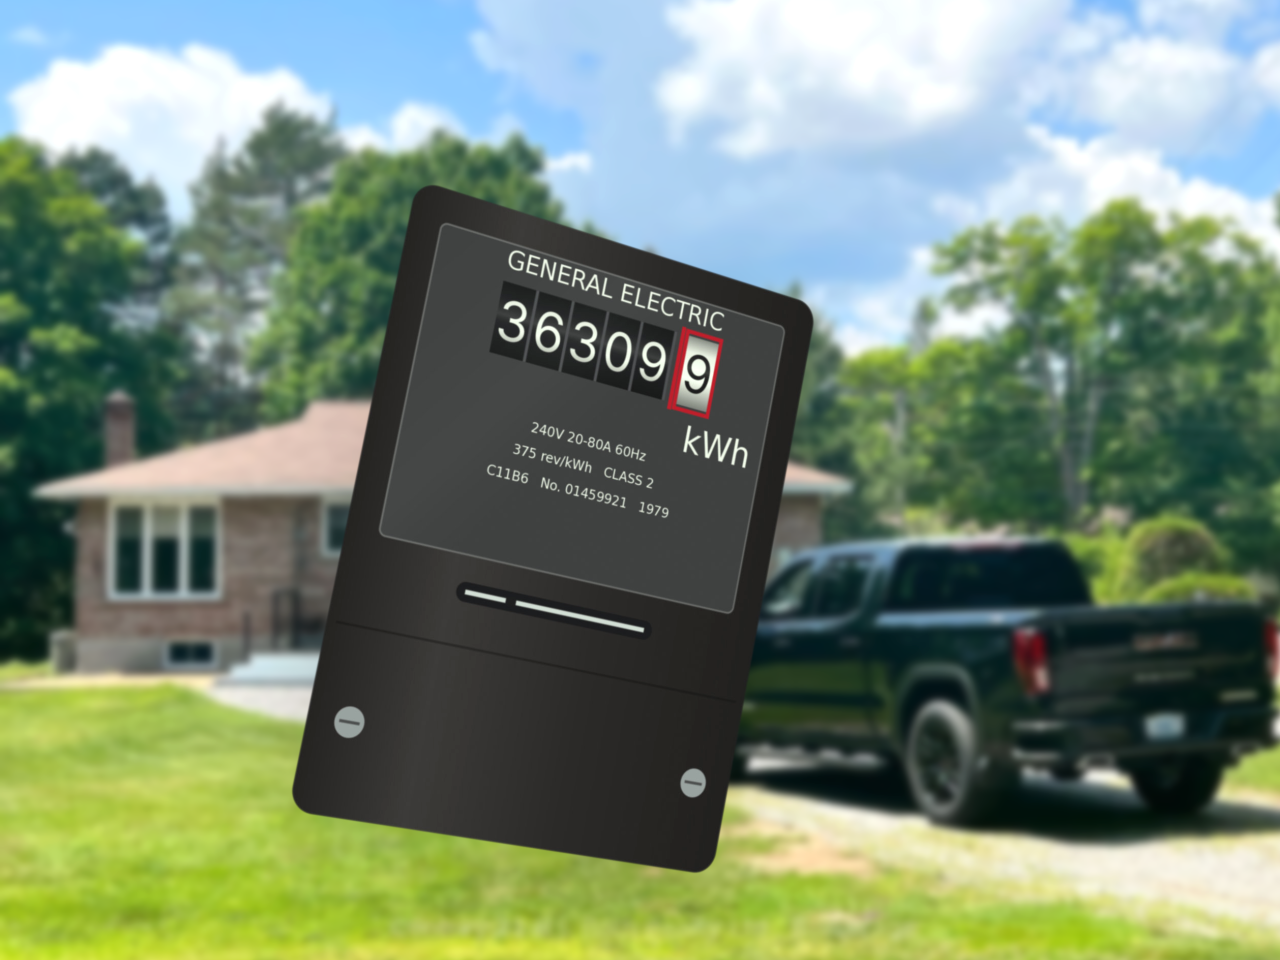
36309.9 kWh
